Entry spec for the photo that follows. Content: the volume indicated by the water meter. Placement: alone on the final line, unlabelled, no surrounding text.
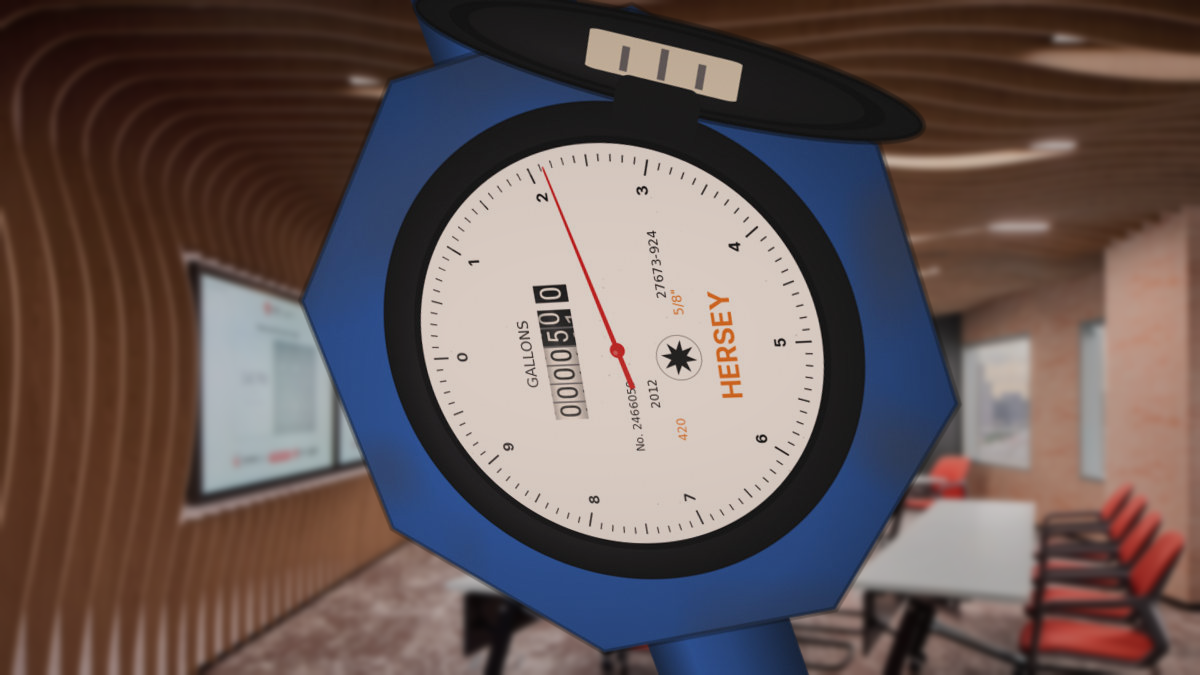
502.1 gal
